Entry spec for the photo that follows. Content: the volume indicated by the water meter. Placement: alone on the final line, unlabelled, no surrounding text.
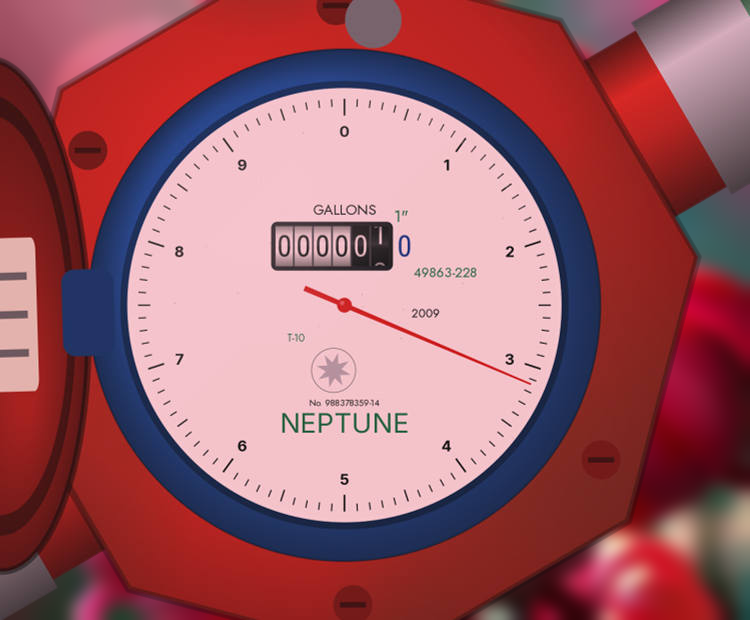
13.1 gal
